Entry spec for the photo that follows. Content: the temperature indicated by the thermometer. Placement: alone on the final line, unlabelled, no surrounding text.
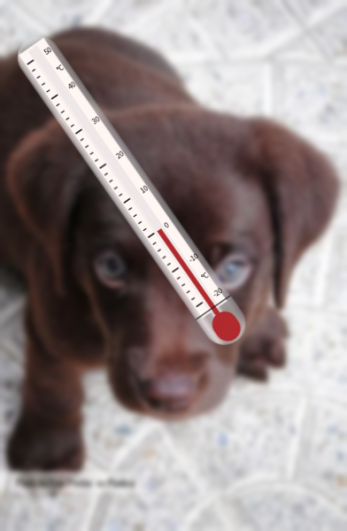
0 °C
